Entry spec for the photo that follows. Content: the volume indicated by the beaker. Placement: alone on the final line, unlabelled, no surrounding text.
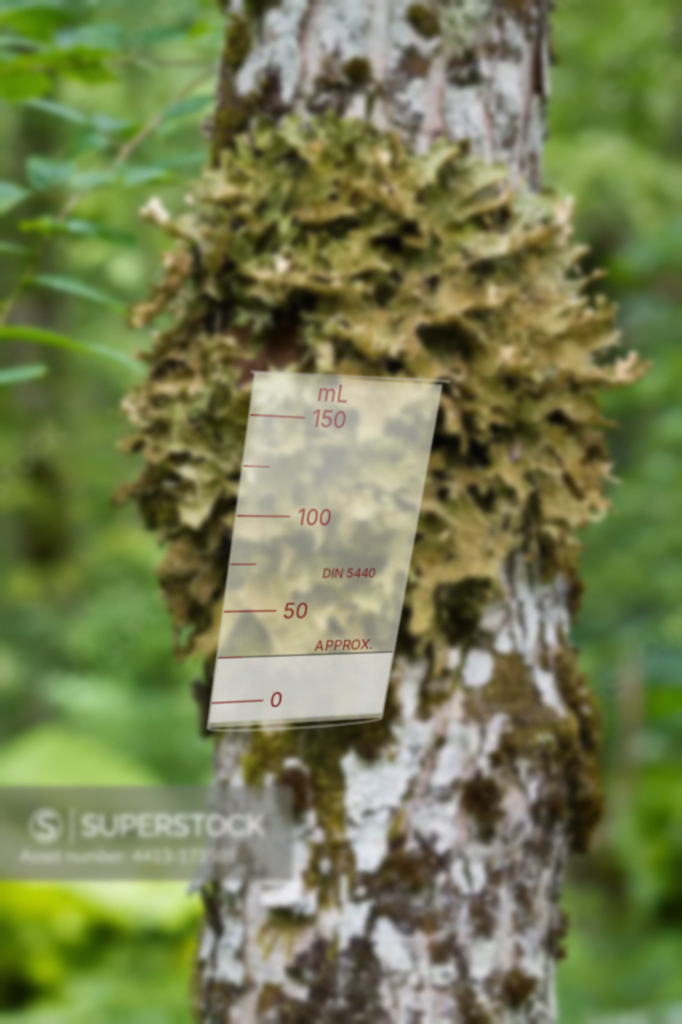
25 mL
